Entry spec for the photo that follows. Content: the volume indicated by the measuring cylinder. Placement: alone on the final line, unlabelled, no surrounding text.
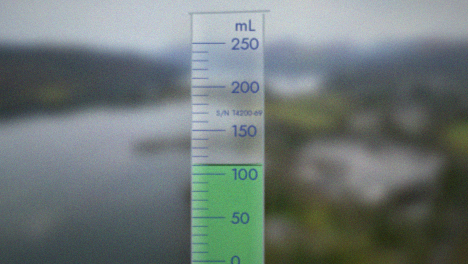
110 mL
